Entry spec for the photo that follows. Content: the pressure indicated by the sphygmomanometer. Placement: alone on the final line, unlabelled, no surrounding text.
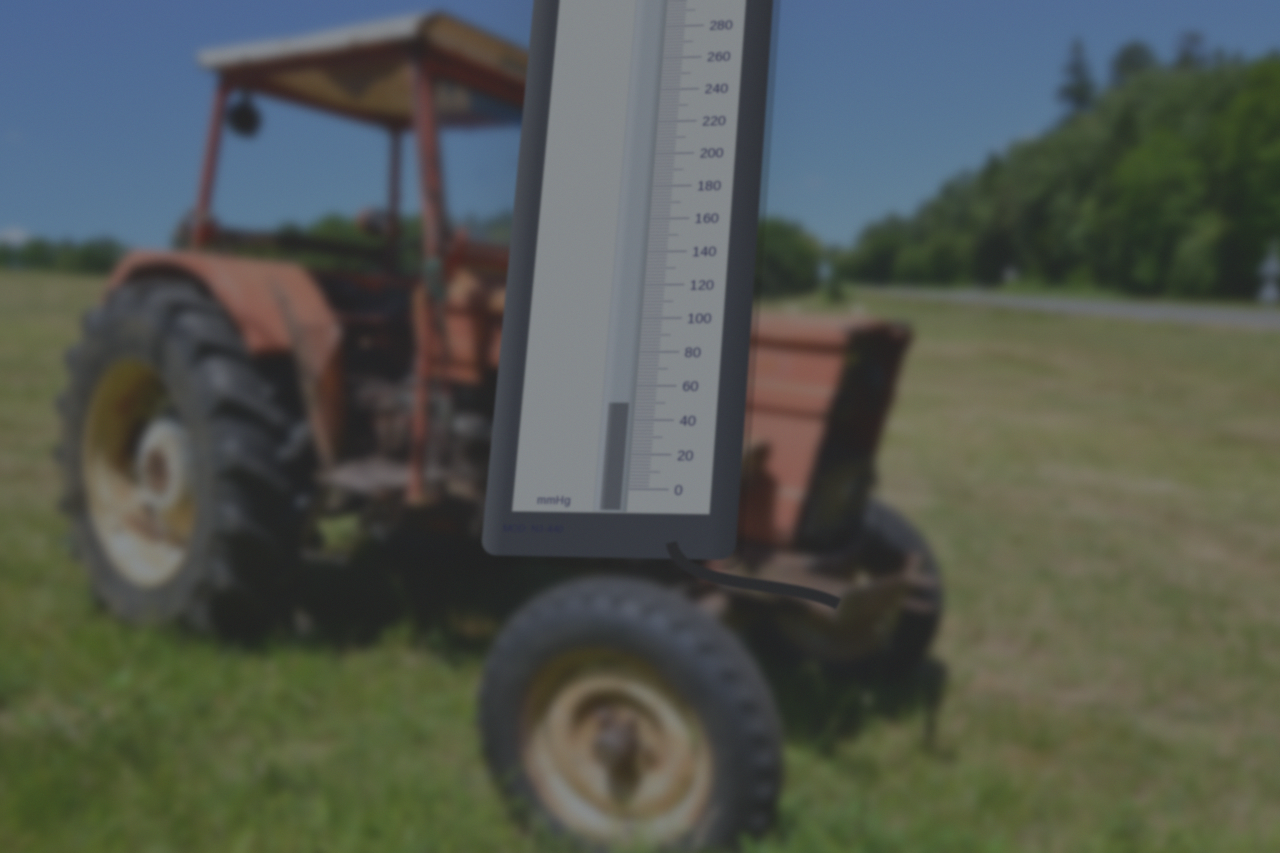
50 mmHg
